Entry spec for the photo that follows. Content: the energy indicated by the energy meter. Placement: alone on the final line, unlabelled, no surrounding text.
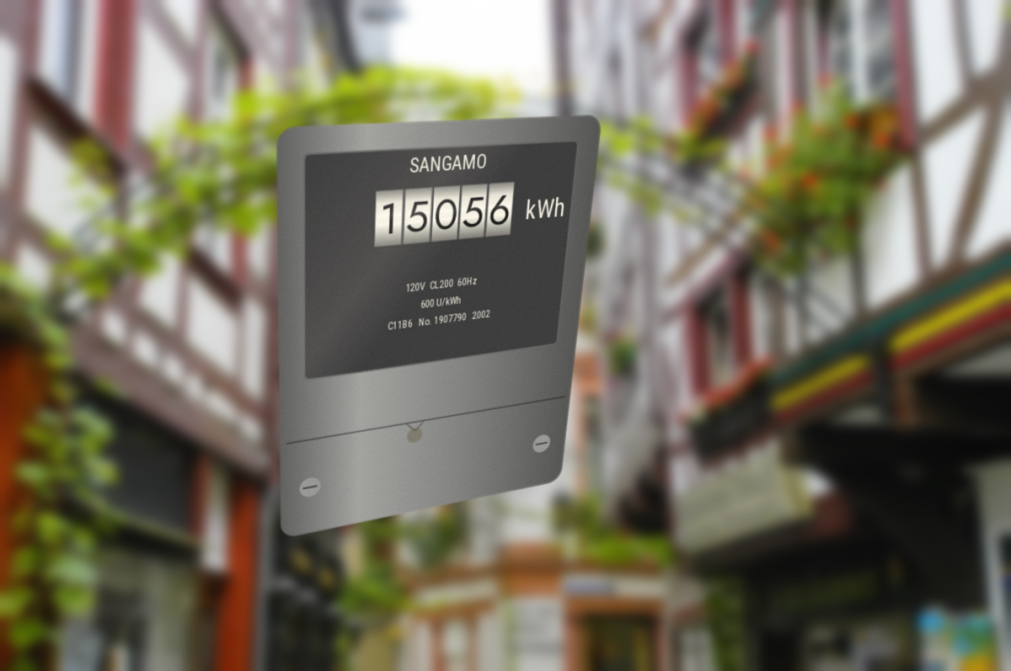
15056 kWh
